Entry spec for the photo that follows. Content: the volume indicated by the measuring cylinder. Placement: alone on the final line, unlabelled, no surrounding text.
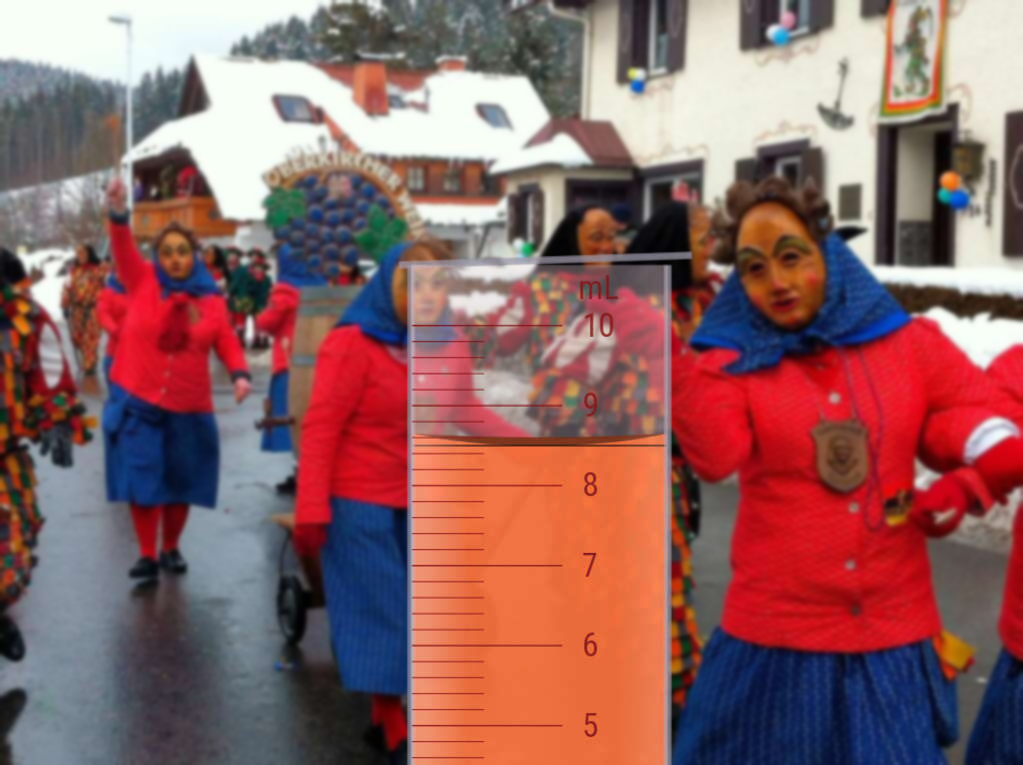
8.5 mL
